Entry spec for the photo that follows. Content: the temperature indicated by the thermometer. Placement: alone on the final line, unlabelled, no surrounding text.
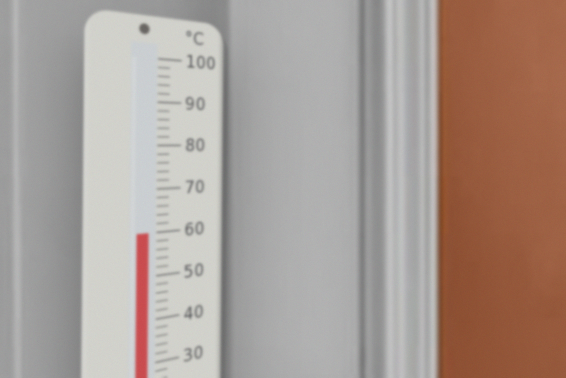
60 °C
